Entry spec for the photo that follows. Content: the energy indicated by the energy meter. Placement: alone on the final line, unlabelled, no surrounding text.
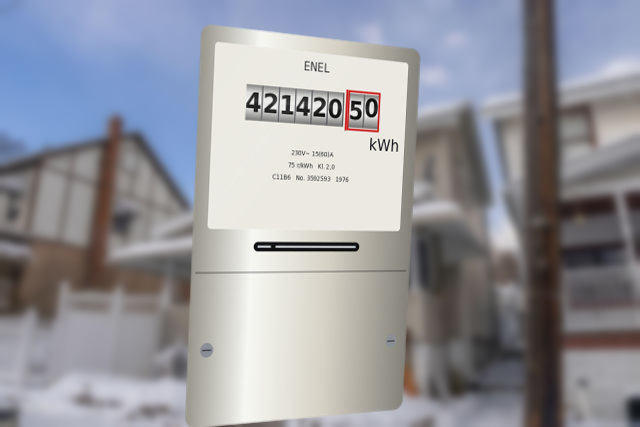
421420.50 kWh
